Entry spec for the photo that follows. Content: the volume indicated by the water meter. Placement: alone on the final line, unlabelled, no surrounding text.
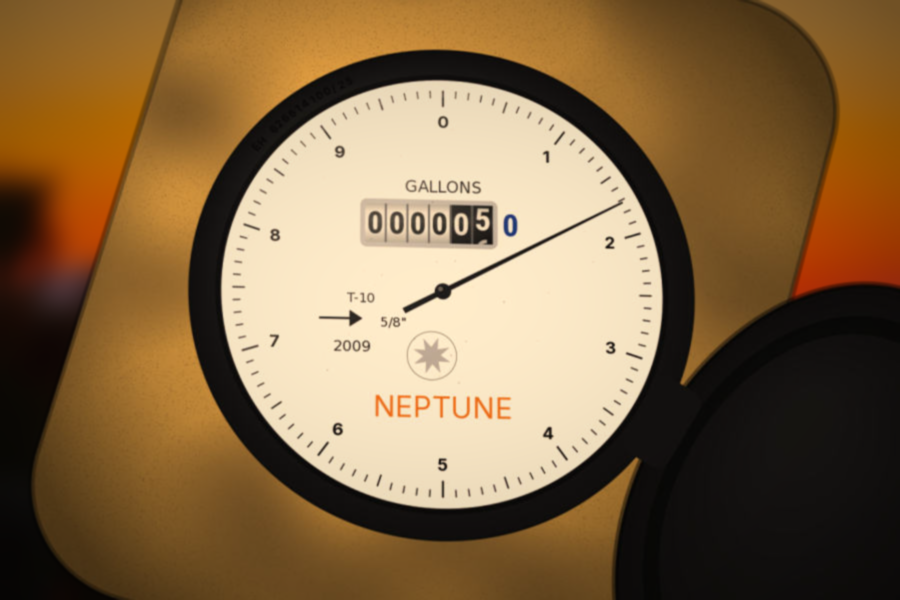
51.7 gal
